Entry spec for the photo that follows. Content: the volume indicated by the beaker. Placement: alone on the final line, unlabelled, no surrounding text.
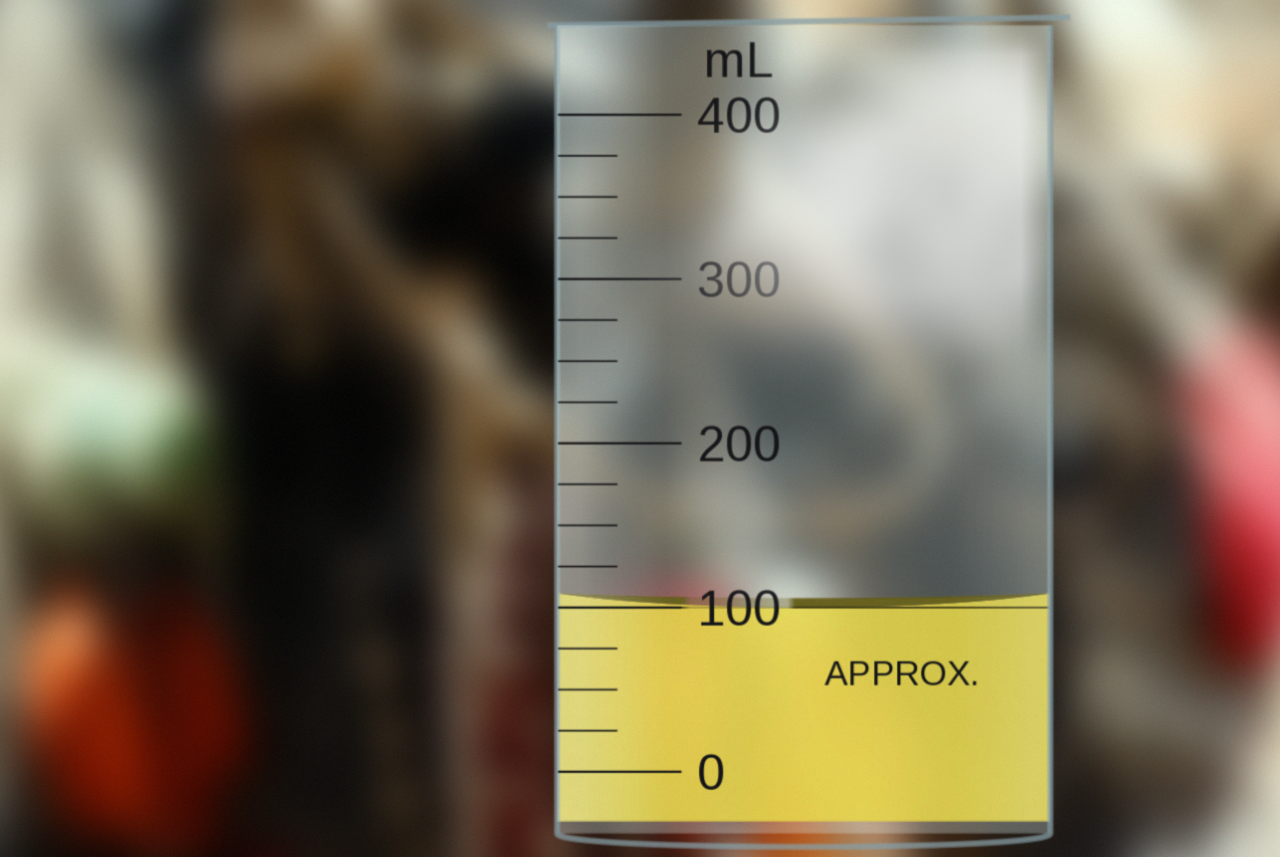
100 mL
